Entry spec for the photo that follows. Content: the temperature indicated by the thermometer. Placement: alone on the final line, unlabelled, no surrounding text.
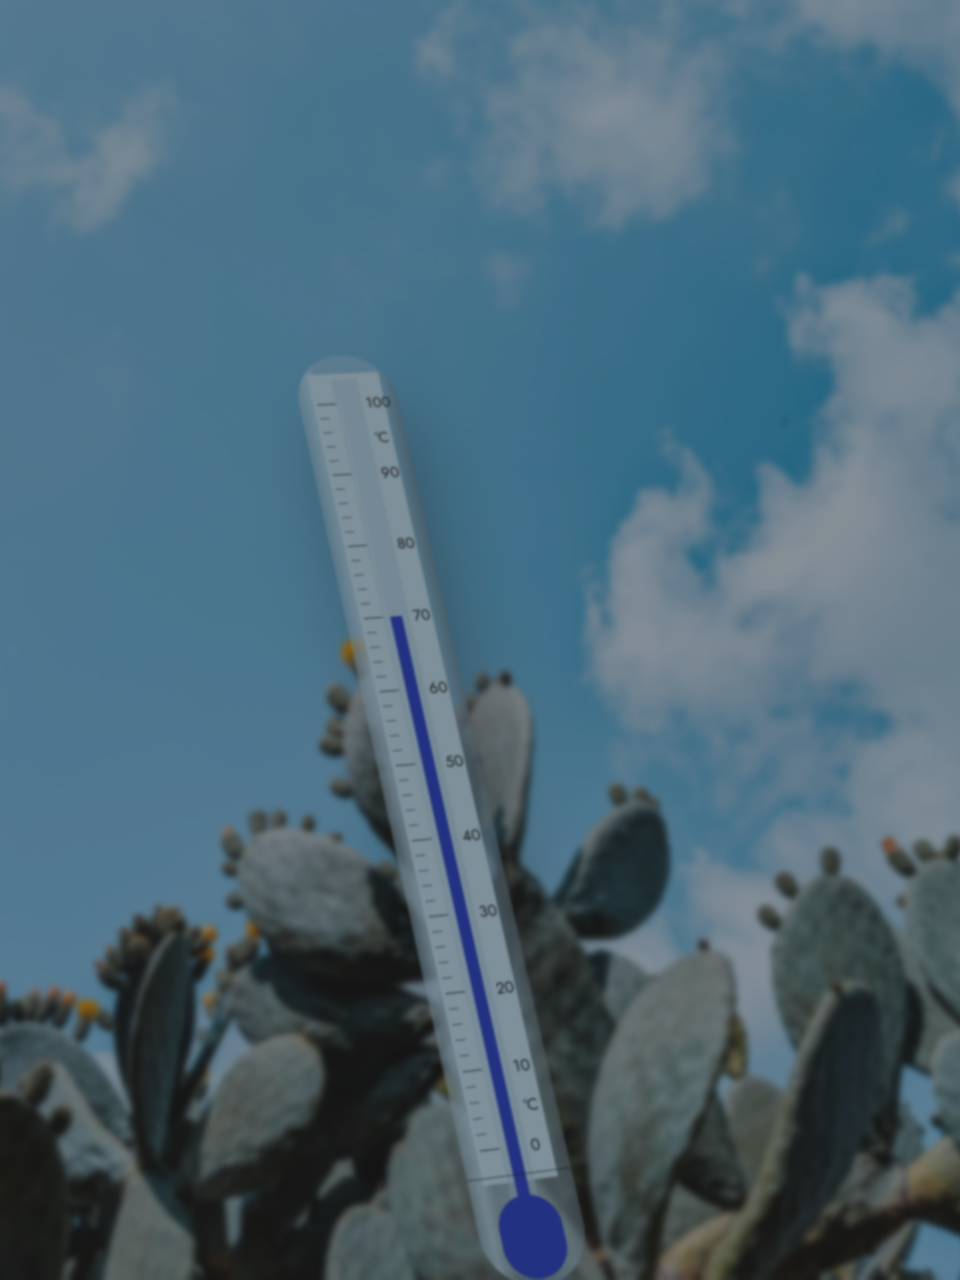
70 °C
